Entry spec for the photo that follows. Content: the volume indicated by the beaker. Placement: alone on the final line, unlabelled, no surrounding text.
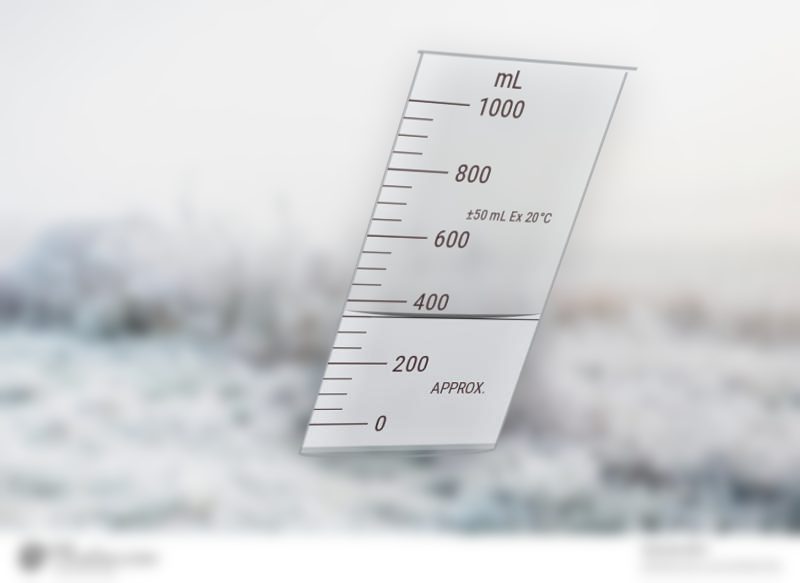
350 mL
